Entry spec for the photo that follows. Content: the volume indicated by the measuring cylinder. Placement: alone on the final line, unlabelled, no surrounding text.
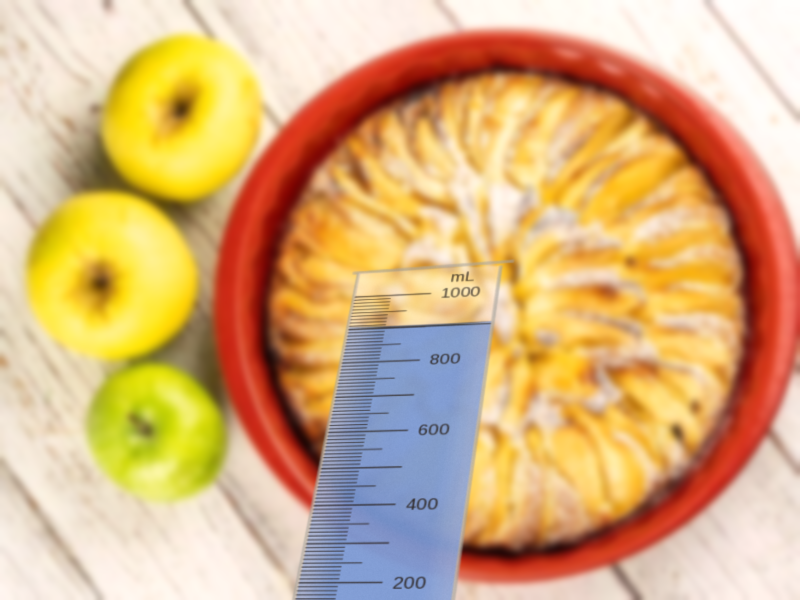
900 mL
